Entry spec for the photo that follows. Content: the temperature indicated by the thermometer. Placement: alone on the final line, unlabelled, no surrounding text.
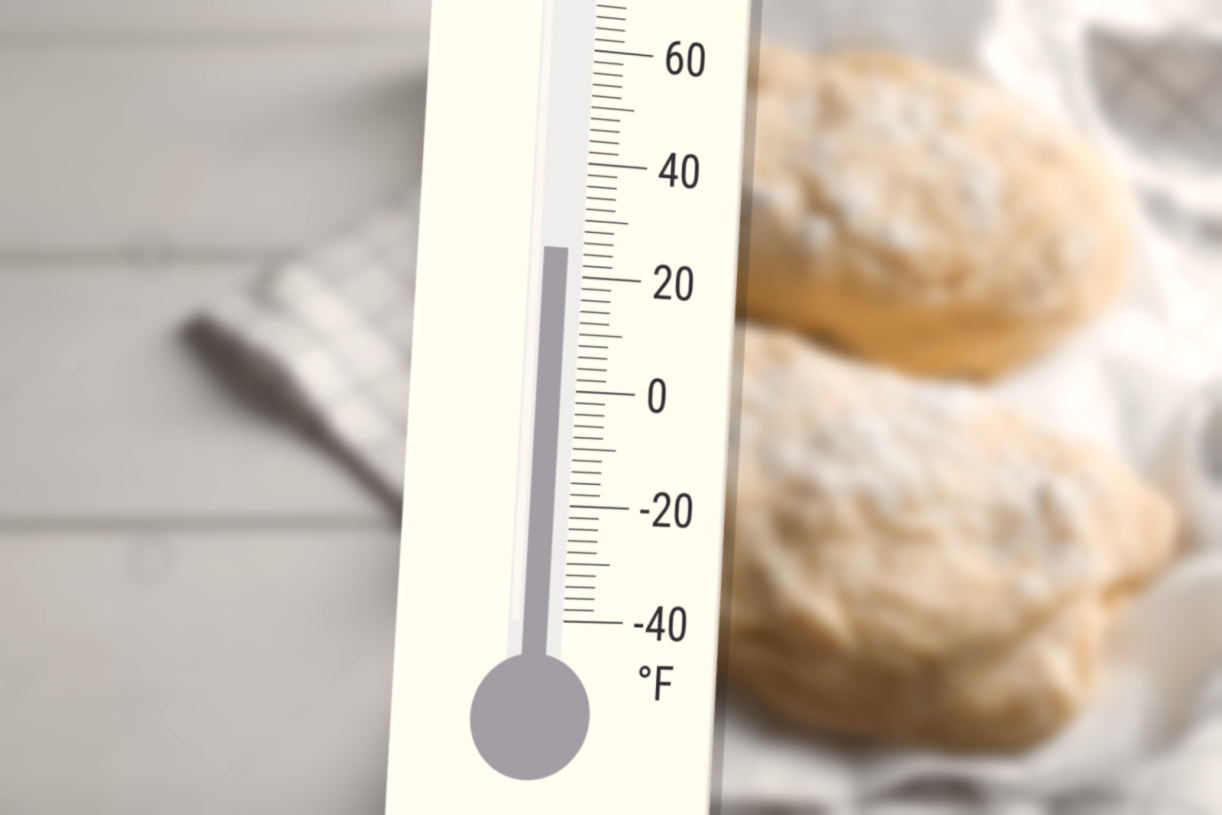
25 °F
